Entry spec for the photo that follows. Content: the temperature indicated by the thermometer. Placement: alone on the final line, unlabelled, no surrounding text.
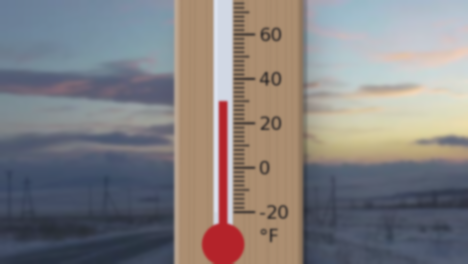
30 °F
